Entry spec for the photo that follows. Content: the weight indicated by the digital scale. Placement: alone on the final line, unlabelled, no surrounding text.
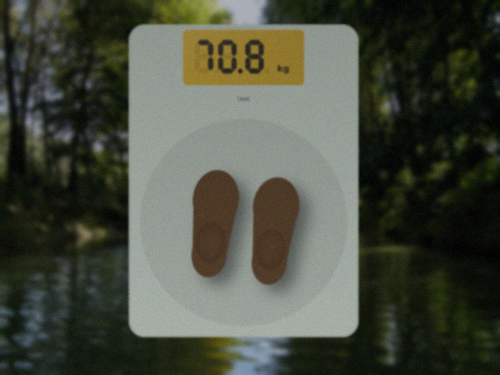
70.8 kg
